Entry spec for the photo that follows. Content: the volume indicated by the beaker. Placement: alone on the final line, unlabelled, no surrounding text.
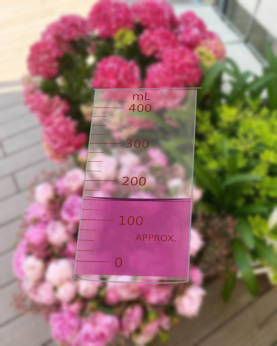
150 mL
